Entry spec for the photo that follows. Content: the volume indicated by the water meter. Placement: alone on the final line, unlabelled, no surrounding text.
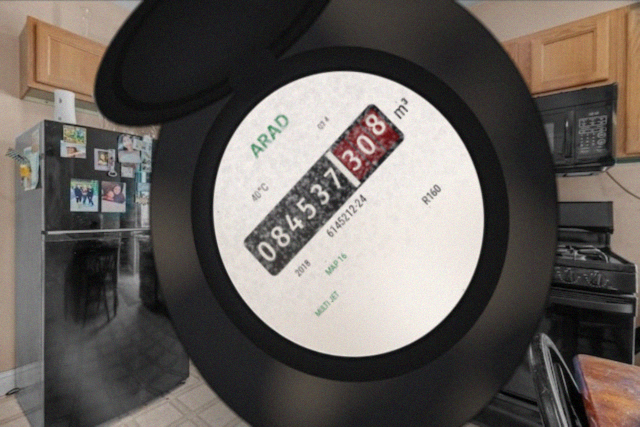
84537.308 m³
